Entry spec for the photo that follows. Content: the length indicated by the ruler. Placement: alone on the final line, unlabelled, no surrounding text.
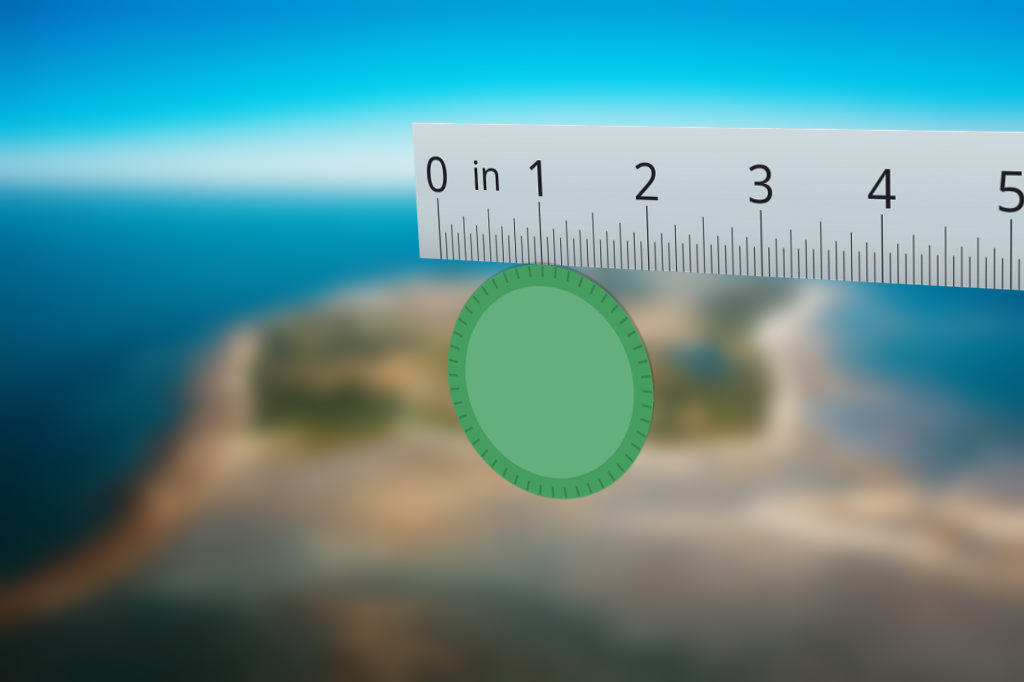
2 in
